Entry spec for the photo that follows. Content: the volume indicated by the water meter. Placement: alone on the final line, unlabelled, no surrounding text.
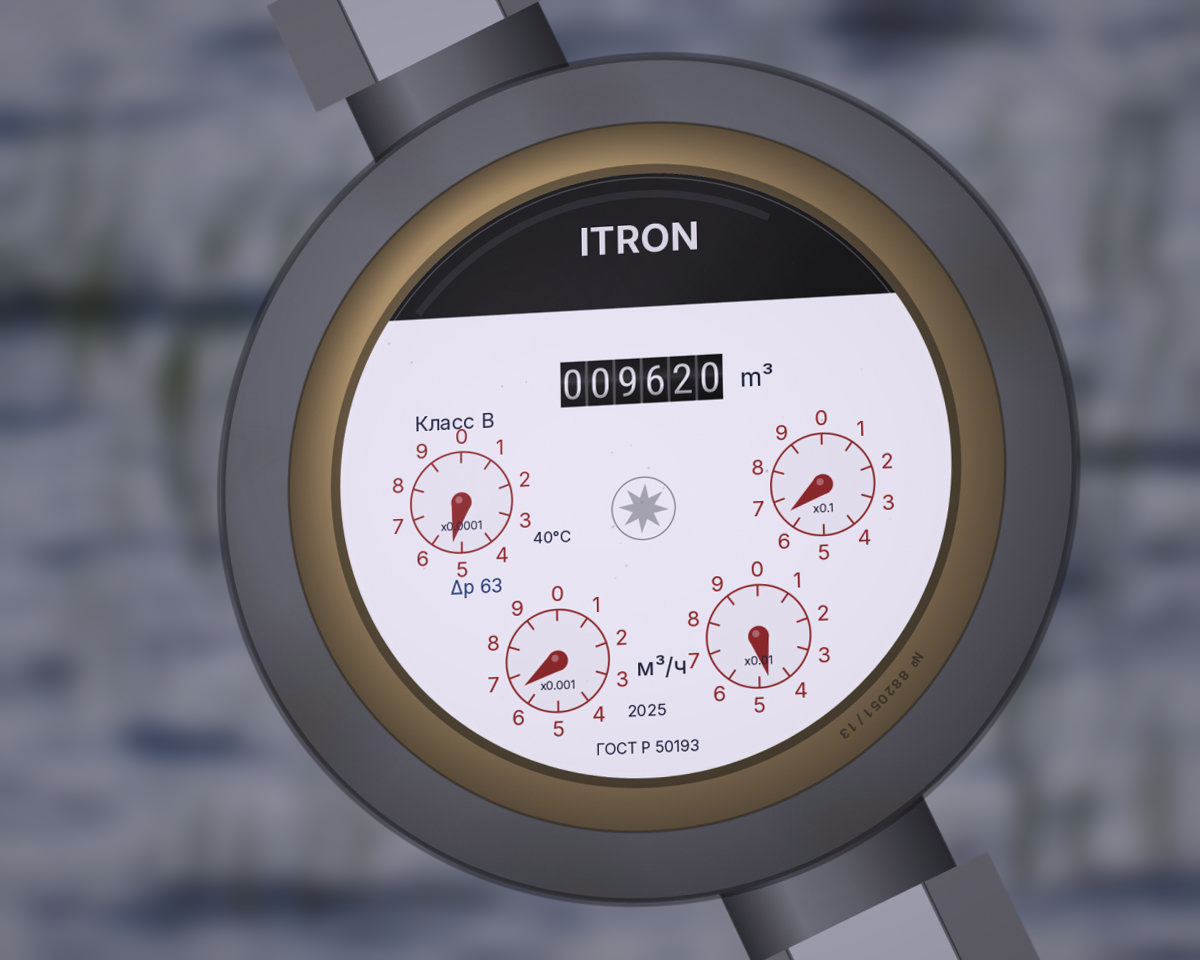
9620.6465 m³
